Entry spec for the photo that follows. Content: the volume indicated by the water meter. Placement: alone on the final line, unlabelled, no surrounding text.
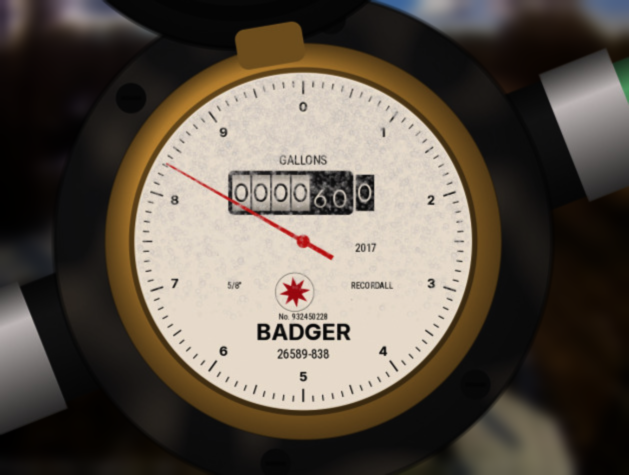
598.3 gal
